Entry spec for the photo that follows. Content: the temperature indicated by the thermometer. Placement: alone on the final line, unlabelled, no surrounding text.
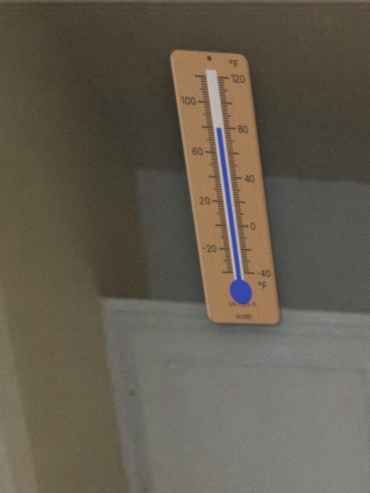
80 °F
